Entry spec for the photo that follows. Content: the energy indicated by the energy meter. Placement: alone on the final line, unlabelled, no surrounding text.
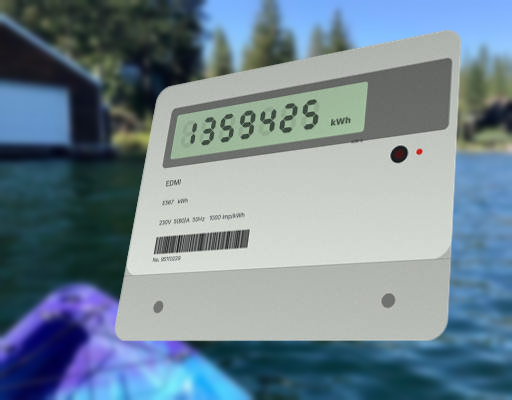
1359425 kWh
